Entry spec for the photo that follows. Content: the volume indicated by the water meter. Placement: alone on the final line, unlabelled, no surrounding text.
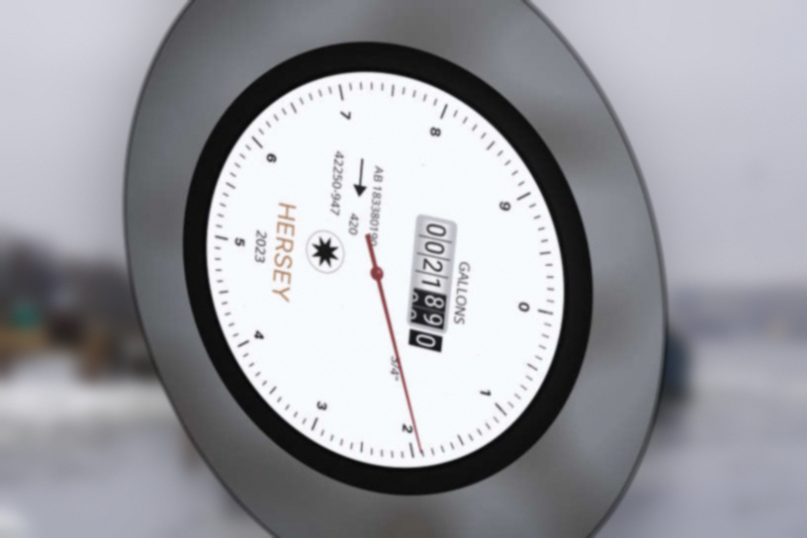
21891.9 gal
